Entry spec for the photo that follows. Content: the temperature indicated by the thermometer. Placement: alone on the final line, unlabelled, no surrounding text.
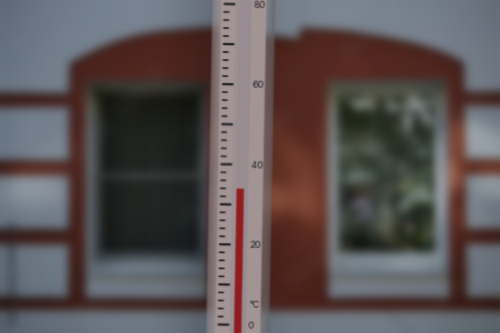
34 °C
